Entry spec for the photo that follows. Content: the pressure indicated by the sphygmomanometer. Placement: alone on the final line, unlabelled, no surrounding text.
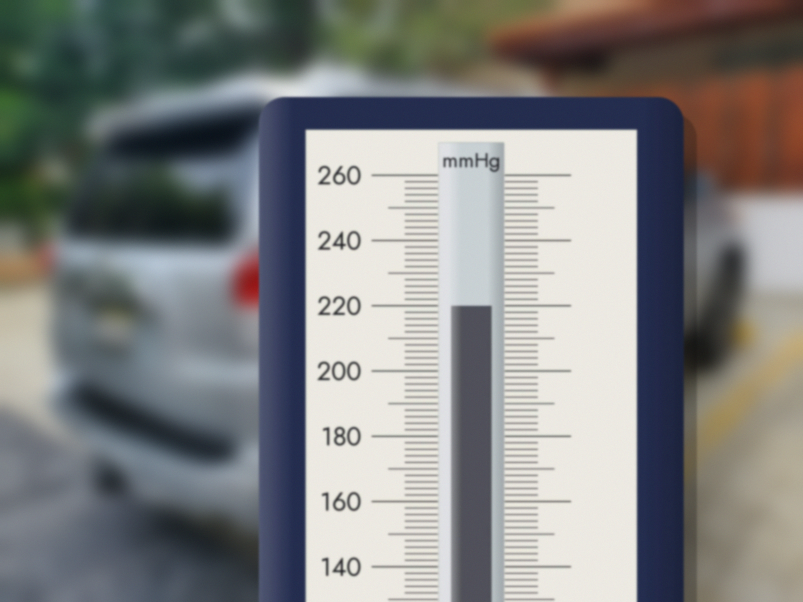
220 mmHg
